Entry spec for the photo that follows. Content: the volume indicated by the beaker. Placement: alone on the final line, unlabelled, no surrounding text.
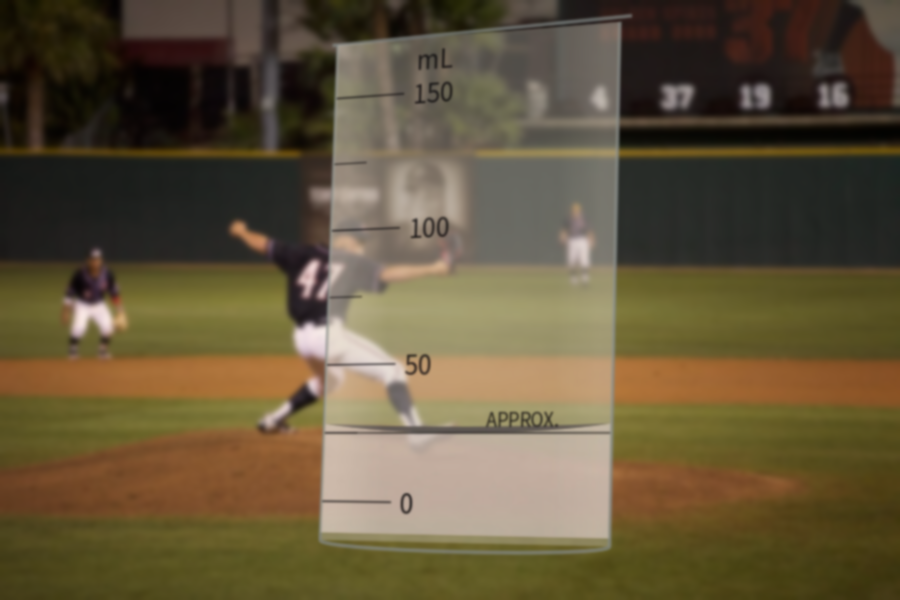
25 mL
